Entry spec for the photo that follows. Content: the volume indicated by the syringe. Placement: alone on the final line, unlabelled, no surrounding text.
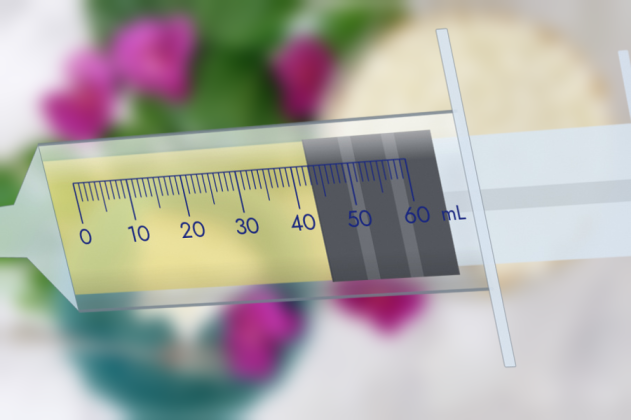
43 mL
